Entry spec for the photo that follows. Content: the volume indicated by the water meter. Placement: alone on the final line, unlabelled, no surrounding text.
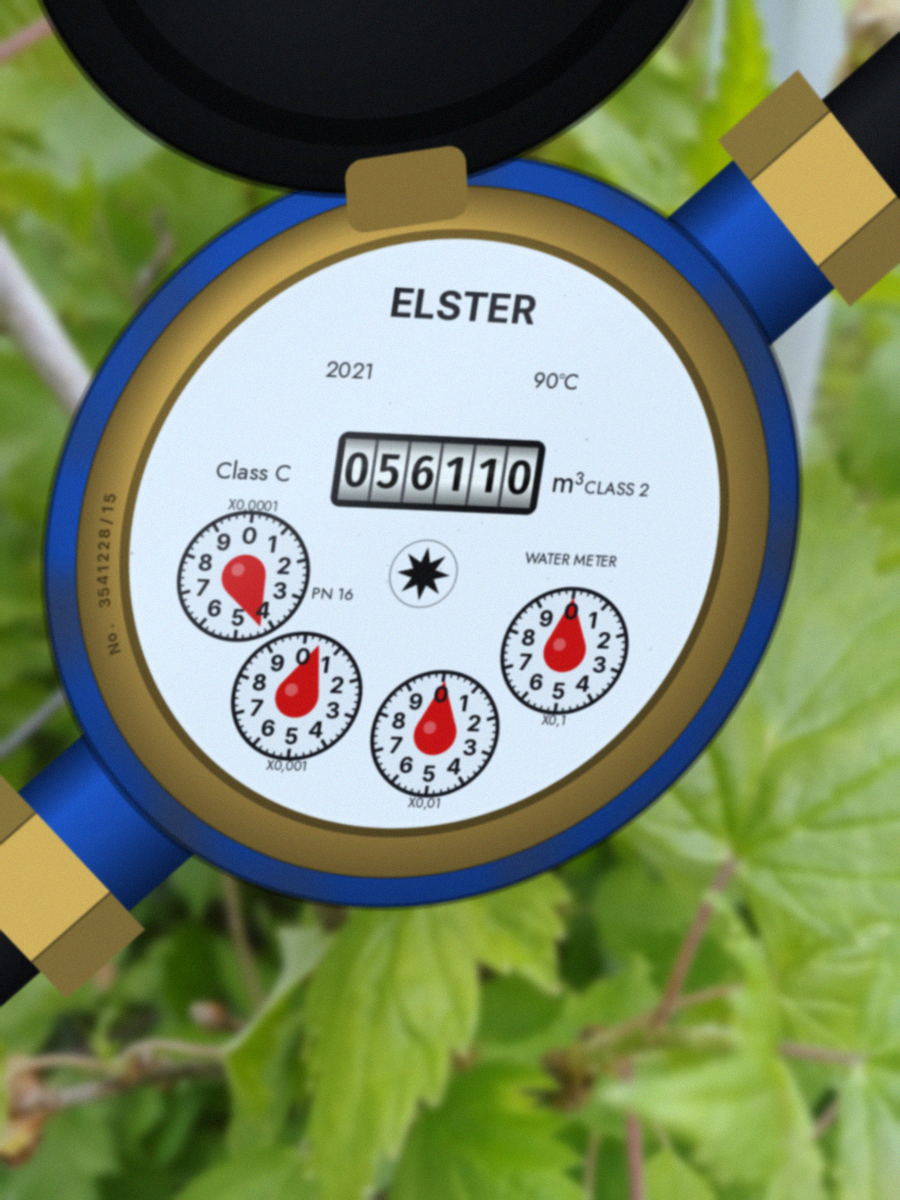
56110.0004 m³
